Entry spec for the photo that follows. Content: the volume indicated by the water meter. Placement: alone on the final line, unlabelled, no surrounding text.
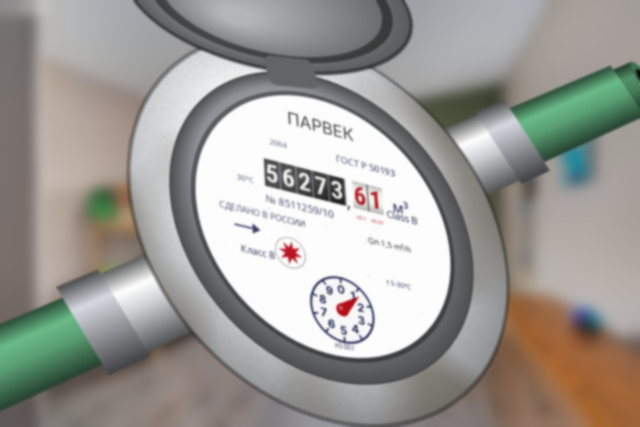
56273.611 m³
